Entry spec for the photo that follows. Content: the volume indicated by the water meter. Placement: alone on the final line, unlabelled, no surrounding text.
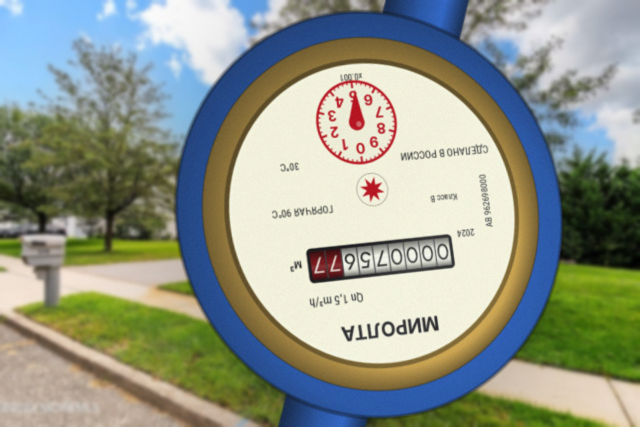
756.775 m³
